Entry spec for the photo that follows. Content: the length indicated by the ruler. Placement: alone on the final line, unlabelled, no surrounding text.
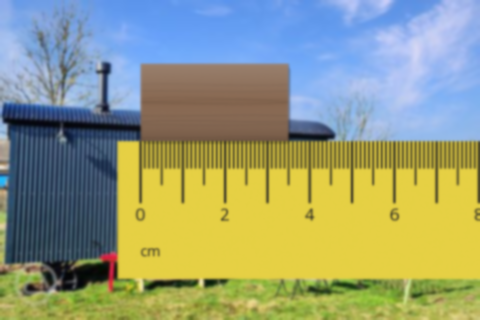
3.5 cm
